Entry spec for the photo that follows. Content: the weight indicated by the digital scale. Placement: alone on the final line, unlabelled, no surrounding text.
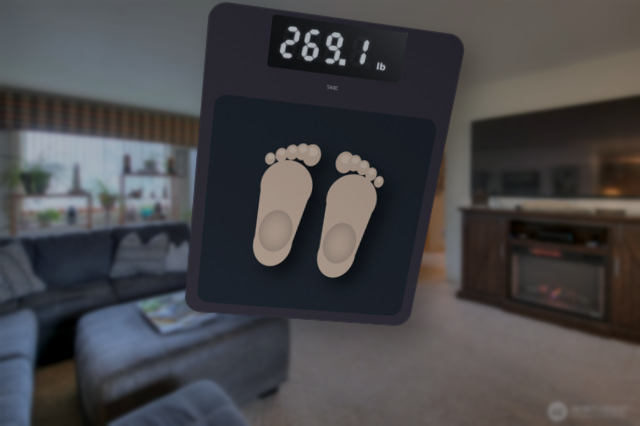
269.1 lb
